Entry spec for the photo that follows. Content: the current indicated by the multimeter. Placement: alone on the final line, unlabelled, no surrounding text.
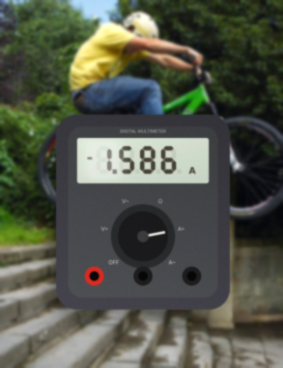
-1.586 A
